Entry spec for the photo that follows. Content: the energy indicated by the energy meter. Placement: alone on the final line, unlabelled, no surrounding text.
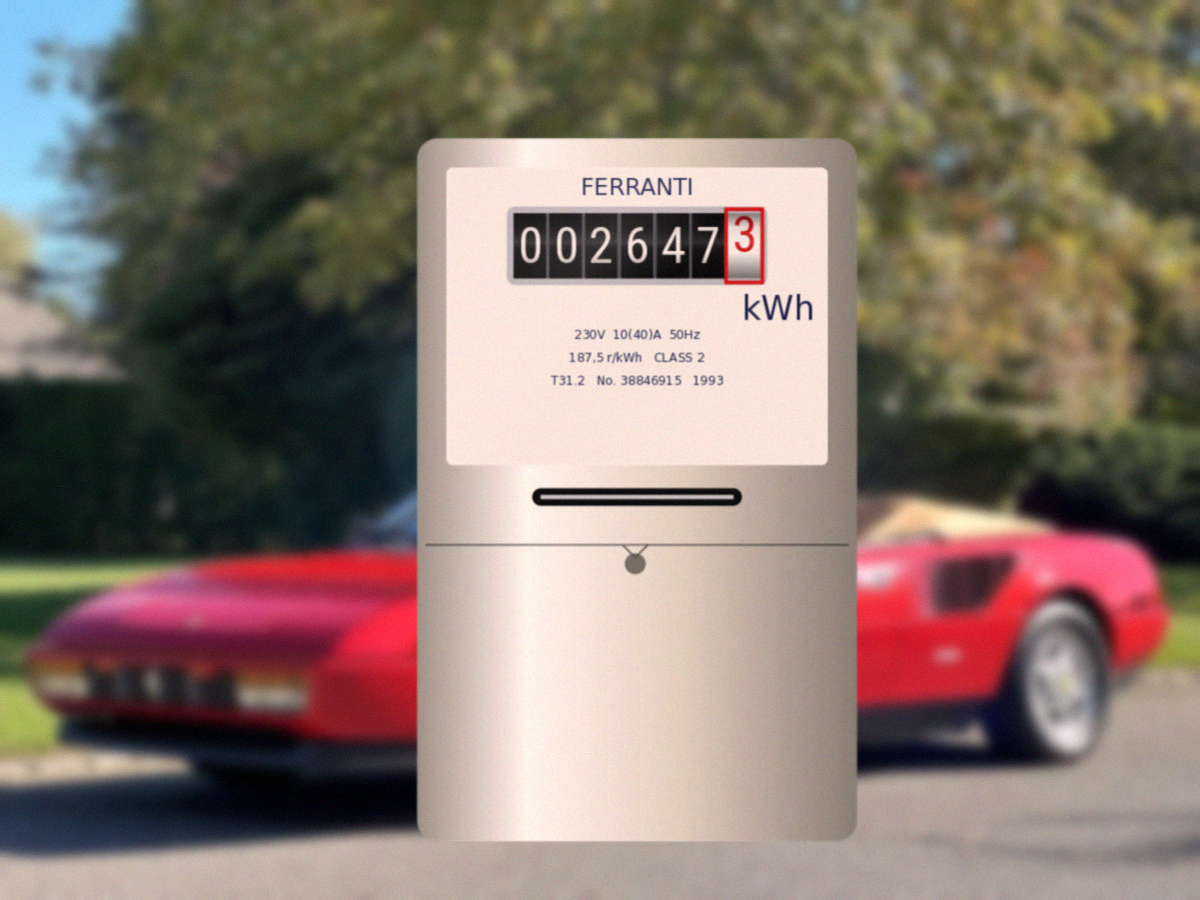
2647.3 kWh
